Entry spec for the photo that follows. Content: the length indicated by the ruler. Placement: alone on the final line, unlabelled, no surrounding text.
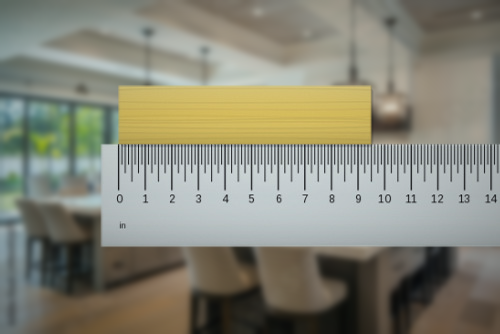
9.5 in
